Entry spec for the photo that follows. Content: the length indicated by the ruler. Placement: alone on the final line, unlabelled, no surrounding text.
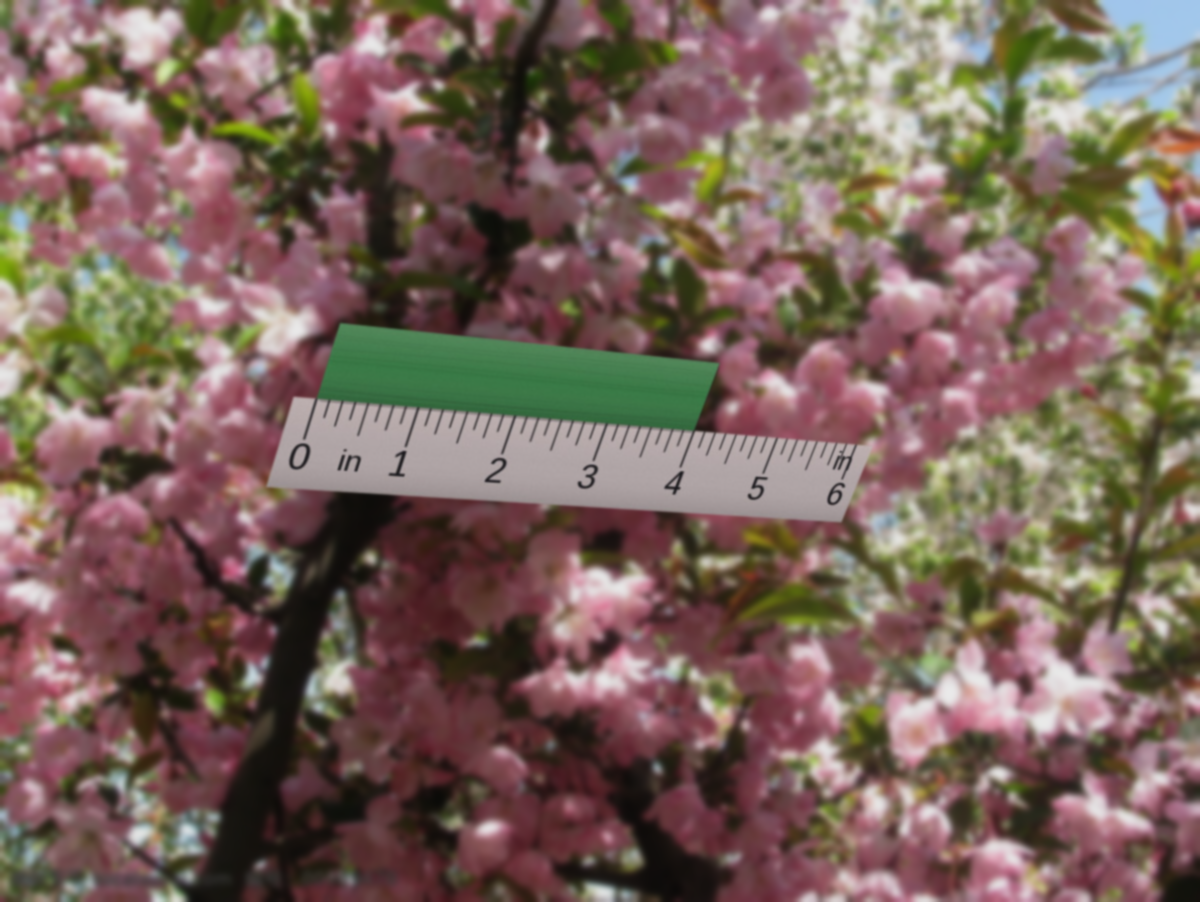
4 in
